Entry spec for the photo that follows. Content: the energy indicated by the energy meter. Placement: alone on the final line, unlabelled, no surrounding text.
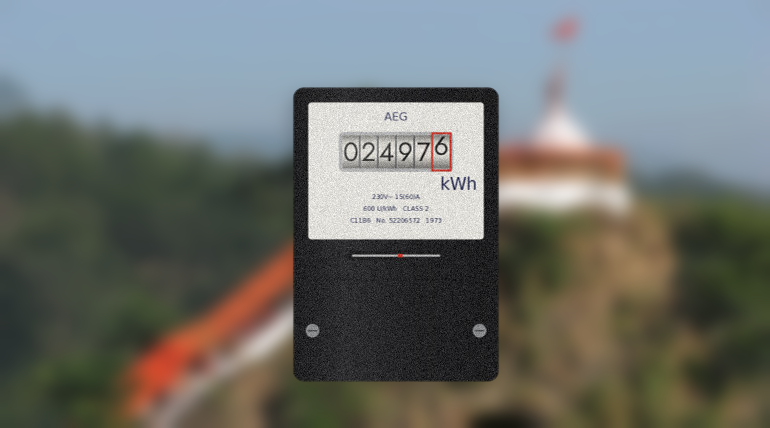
2497.6 kWh
